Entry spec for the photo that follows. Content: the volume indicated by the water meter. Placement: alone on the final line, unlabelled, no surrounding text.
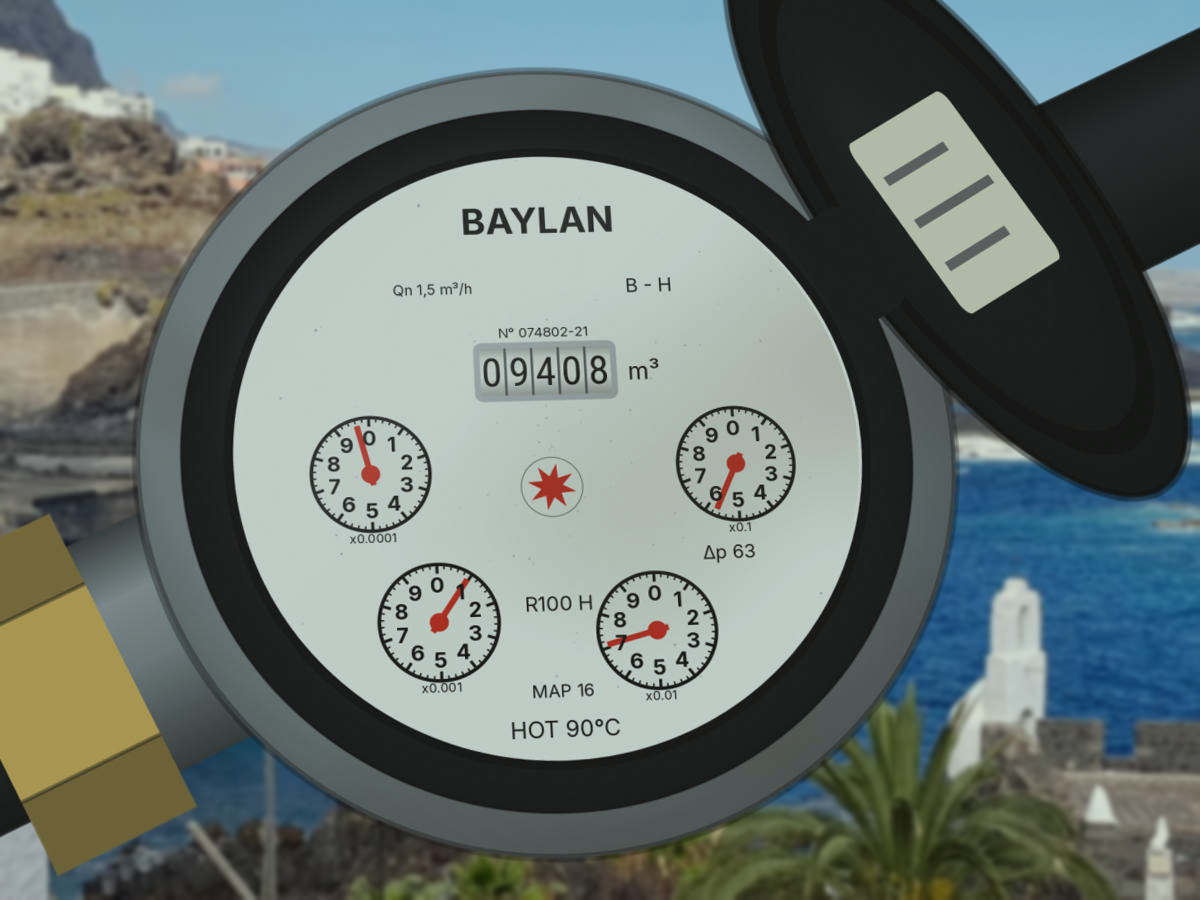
9408.5709 m³
